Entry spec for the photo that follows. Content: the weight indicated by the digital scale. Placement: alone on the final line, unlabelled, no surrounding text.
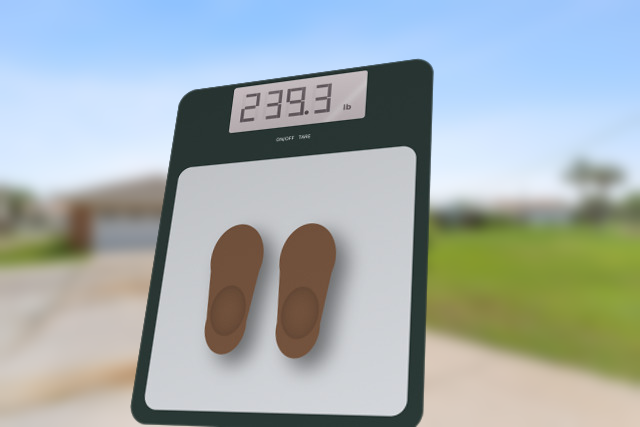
239.3 lb
